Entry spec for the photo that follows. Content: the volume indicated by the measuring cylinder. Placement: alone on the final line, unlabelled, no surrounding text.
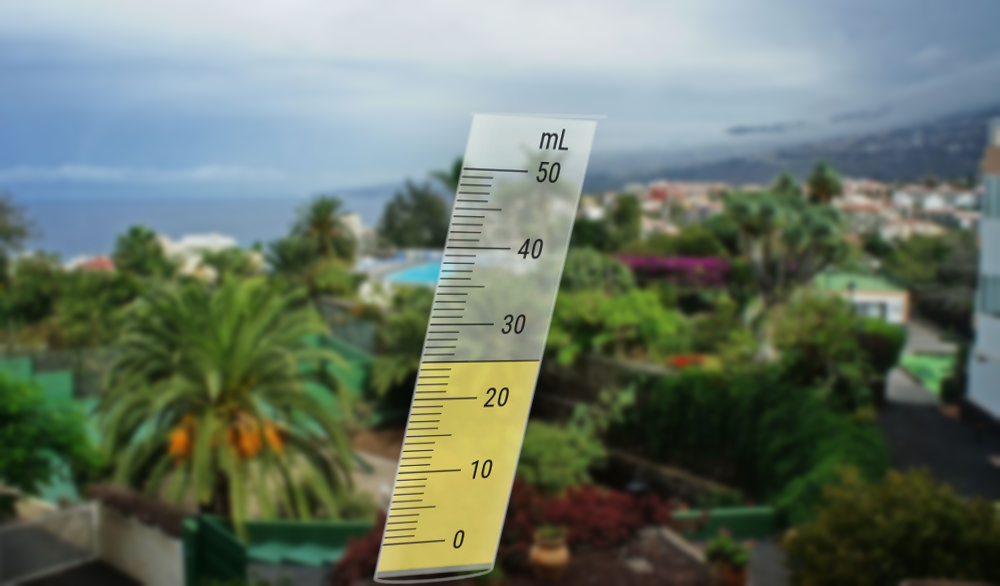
25 mL
